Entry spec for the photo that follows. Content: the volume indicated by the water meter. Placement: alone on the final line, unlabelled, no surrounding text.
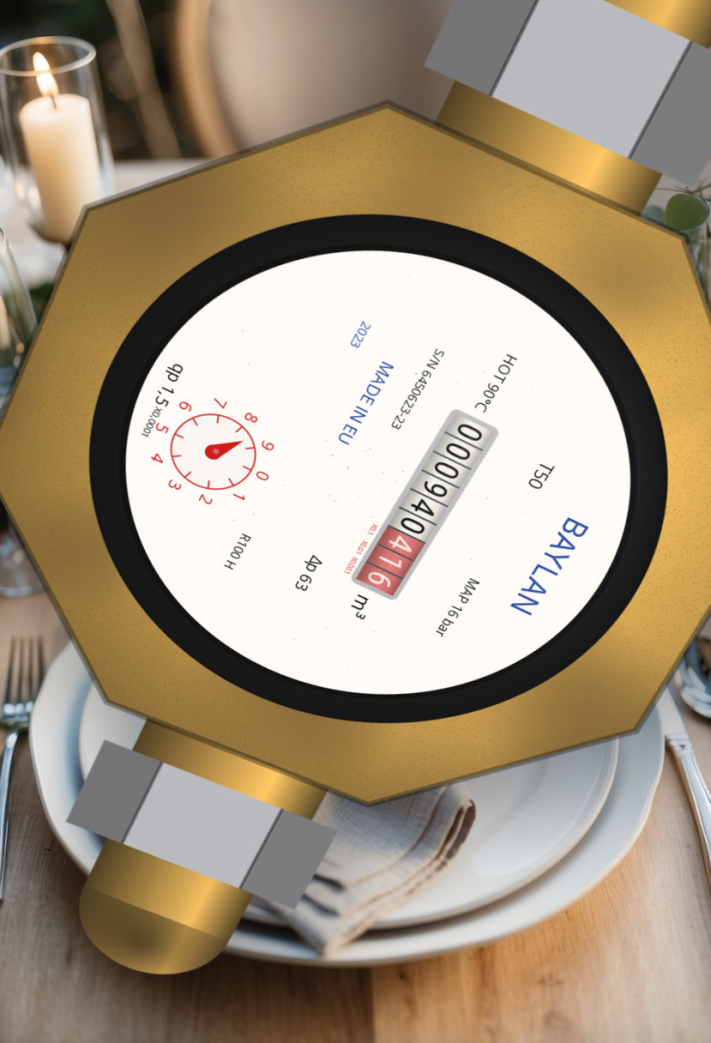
940.4168 m³
